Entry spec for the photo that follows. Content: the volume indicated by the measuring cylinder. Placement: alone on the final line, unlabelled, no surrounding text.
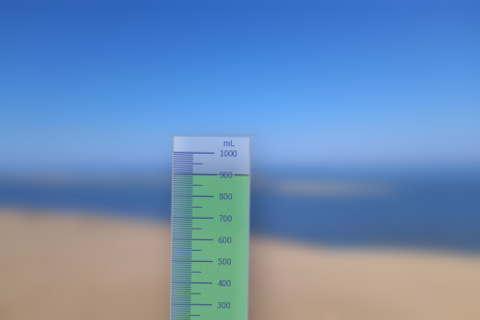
900 mL
